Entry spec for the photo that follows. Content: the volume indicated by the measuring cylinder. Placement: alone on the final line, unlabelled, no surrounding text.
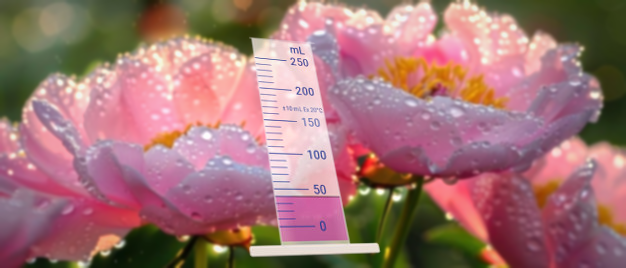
40 mL
